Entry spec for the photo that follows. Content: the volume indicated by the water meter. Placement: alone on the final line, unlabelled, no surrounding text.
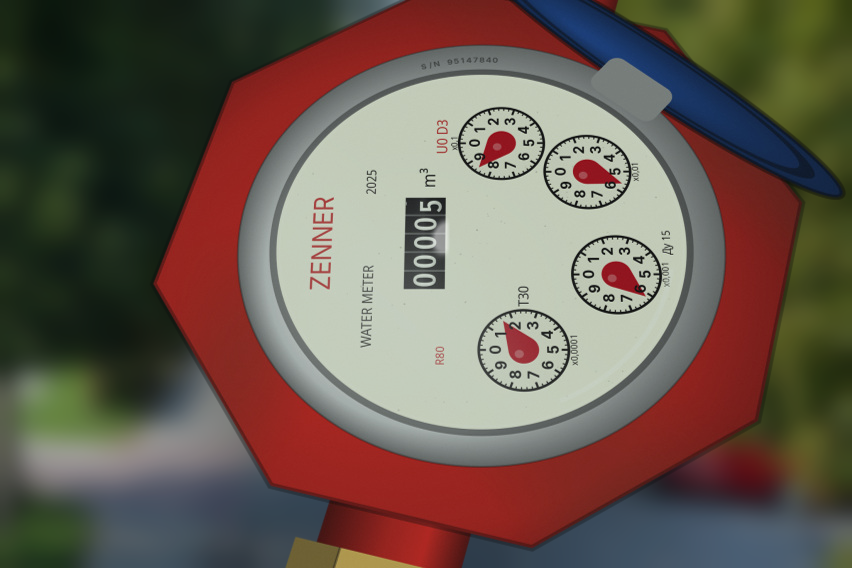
4.8561 m³
